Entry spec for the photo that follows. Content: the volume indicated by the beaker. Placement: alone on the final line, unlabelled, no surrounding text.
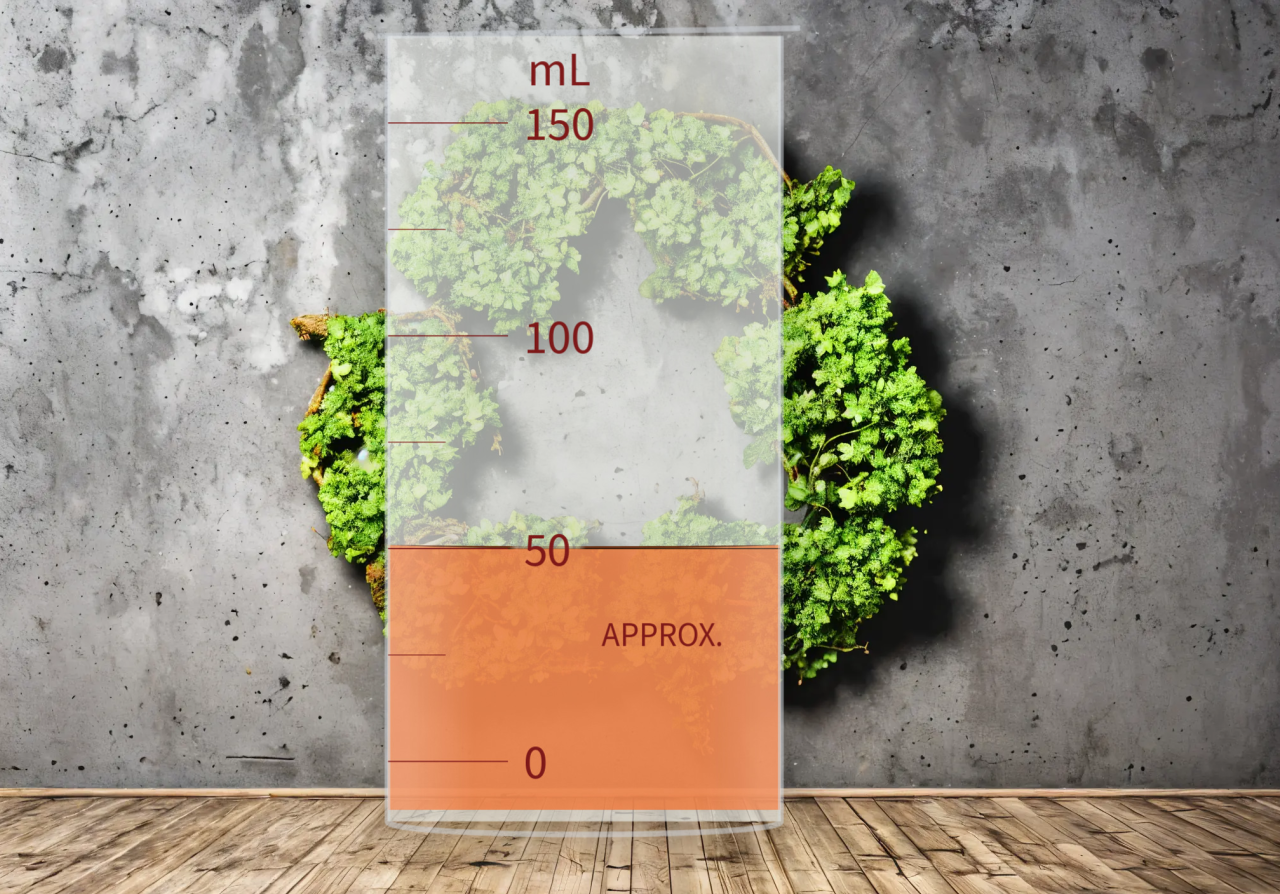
50 mL
